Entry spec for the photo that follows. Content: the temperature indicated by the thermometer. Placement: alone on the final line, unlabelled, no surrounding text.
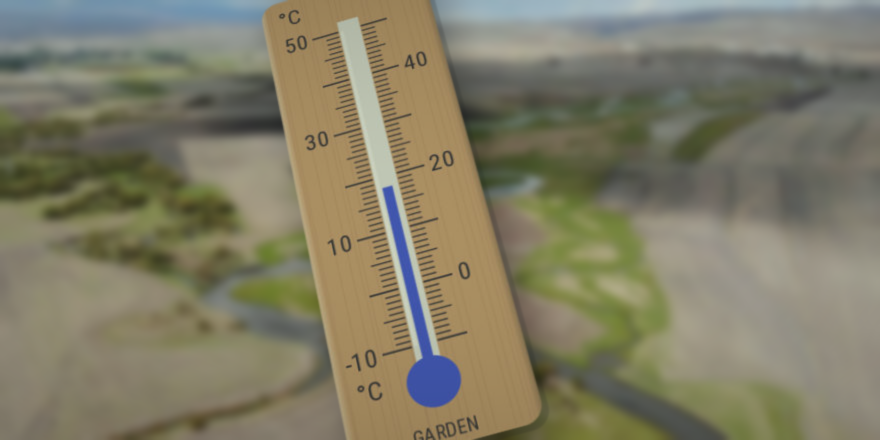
18 °C
